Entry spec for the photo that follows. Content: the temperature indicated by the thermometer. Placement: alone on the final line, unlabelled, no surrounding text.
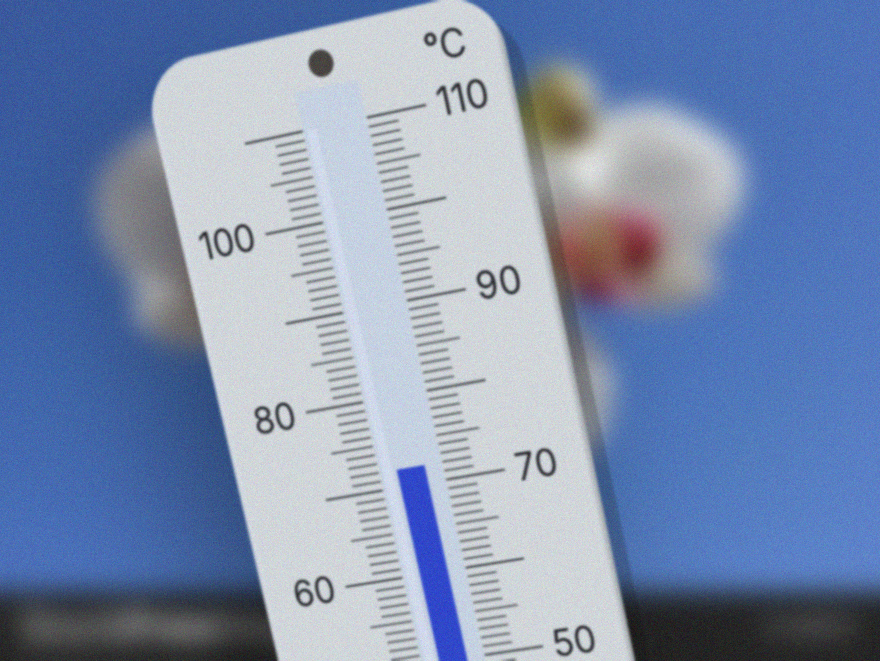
72 °C
